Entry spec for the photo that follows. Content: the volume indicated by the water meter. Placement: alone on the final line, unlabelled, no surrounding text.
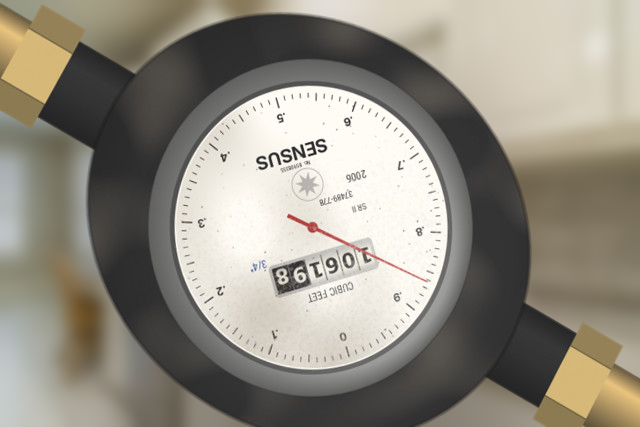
106197.86 ft³
